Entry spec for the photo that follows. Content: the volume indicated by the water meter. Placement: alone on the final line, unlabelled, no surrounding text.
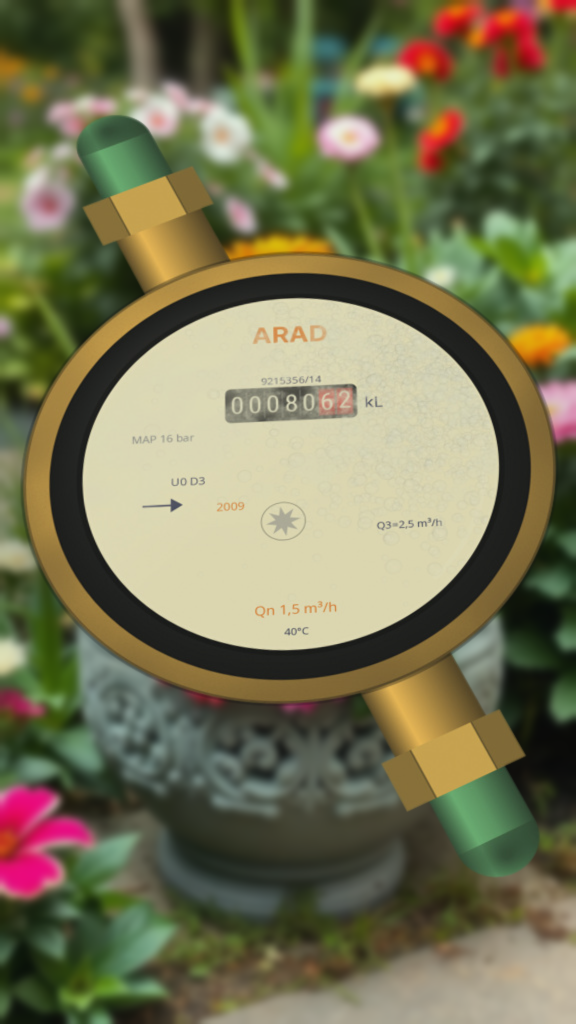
80.62 kL
